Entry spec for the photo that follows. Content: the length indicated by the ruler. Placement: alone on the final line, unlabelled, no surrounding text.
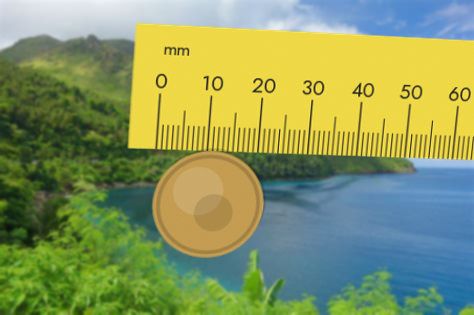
22 mm
